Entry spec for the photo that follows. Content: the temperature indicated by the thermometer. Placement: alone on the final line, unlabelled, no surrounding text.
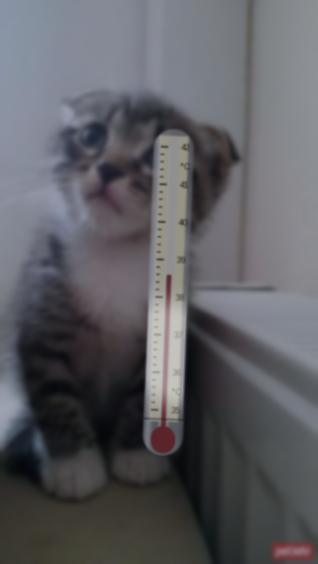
38.6 °C
